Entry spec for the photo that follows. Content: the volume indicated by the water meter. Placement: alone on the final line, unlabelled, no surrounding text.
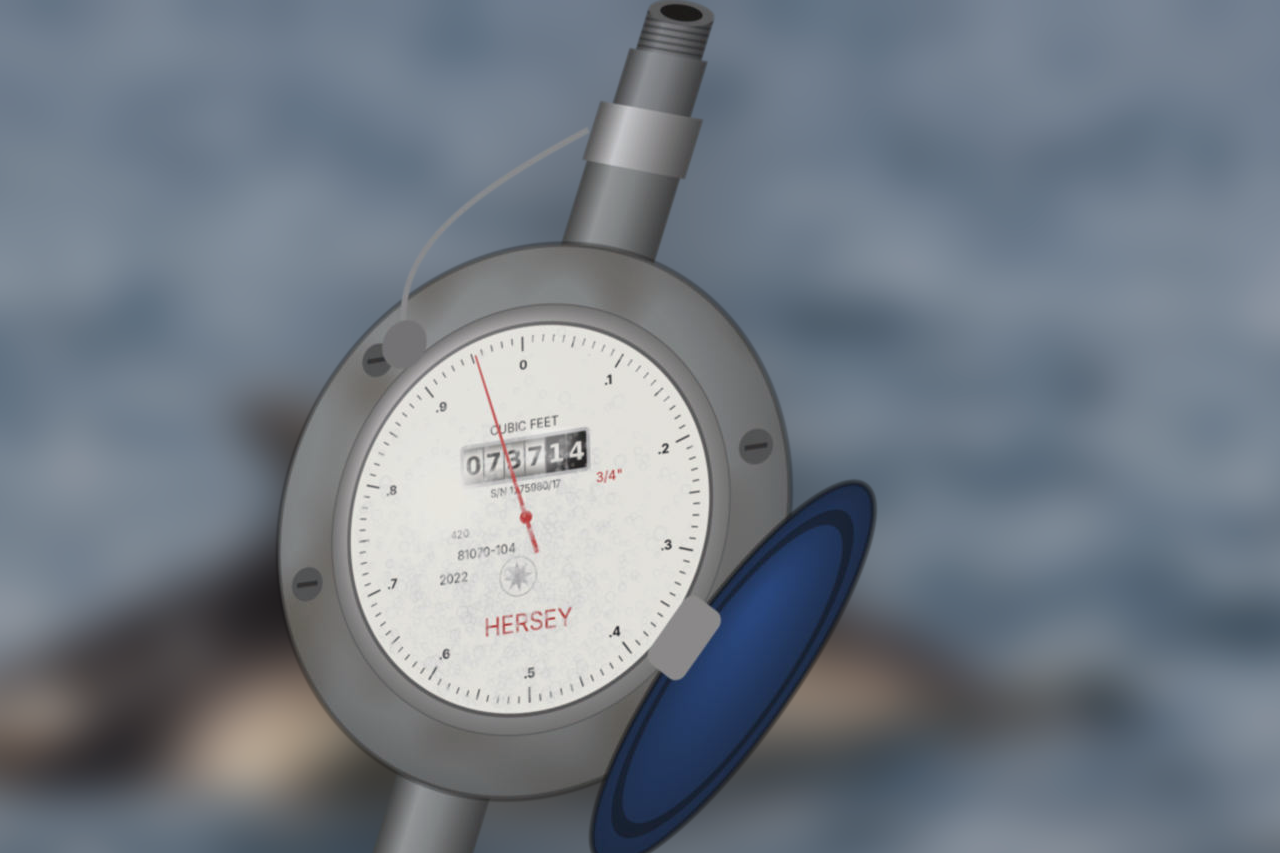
73713.95 ft³
